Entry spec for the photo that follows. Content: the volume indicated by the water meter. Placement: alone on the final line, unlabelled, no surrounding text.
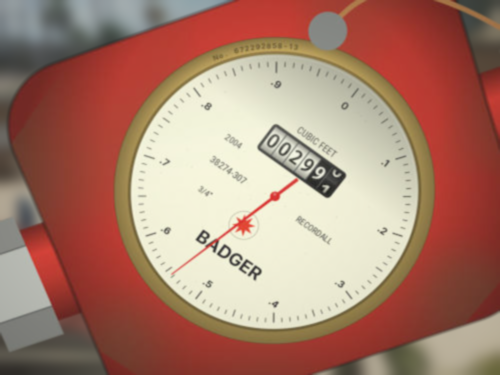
2990.54 ft³
